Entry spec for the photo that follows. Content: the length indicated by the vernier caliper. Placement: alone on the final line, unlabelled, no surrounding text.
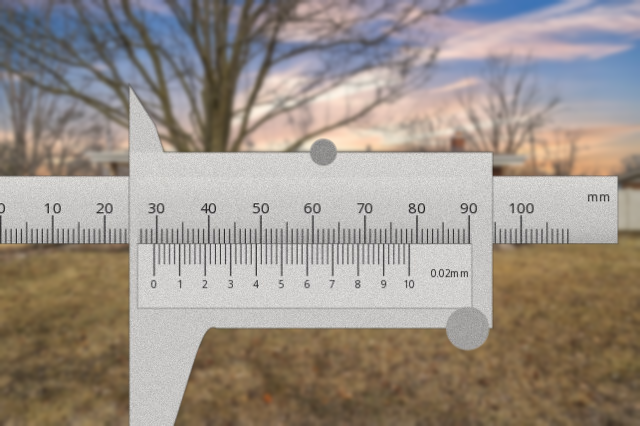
29.5 mm
